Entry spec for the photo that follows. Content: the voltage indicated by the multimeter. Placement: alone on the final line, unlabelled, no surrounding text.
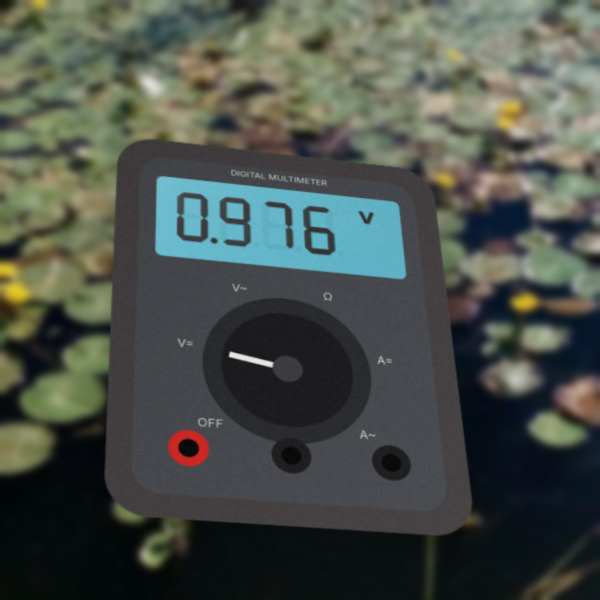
0.976 V
